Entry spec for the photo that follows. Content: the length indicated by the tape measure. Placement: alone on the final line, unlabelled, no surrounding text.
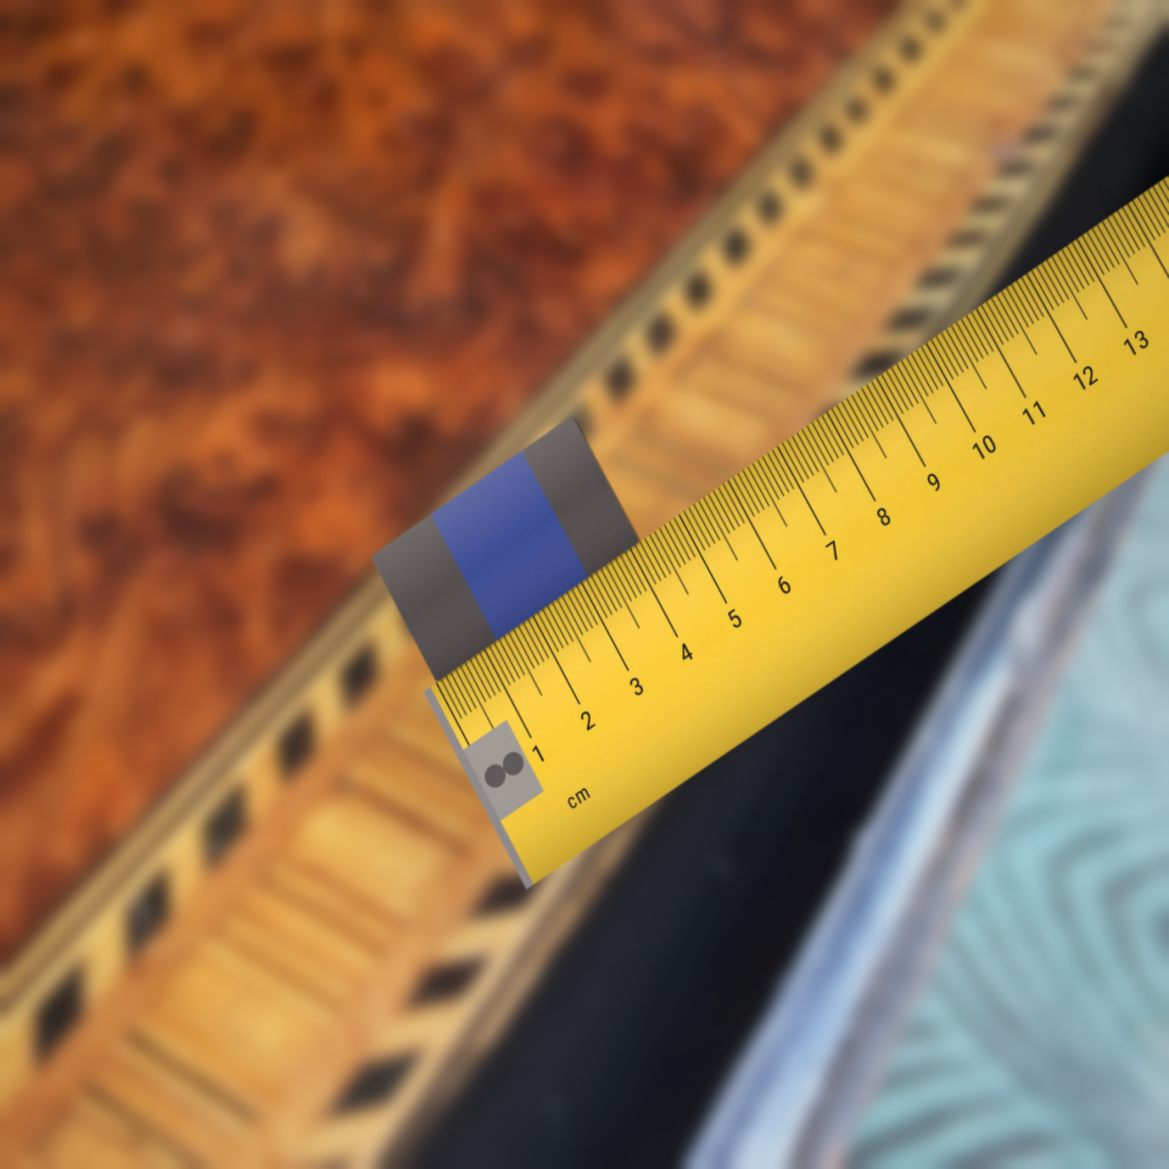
4.2 cm
